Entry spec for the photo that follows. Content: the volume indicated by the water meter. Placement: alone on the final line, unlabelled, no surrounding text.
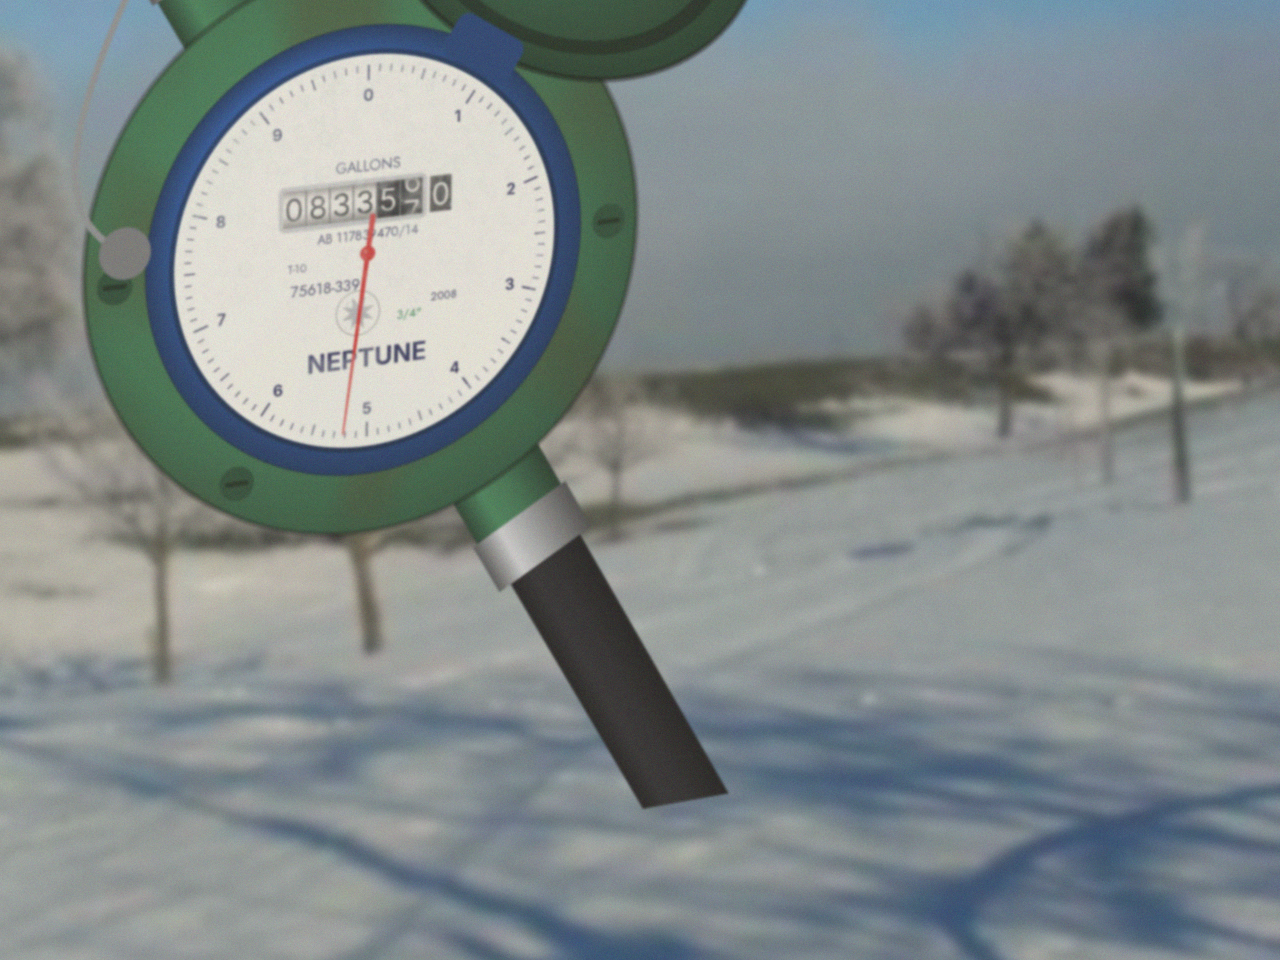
833565.2 gal
